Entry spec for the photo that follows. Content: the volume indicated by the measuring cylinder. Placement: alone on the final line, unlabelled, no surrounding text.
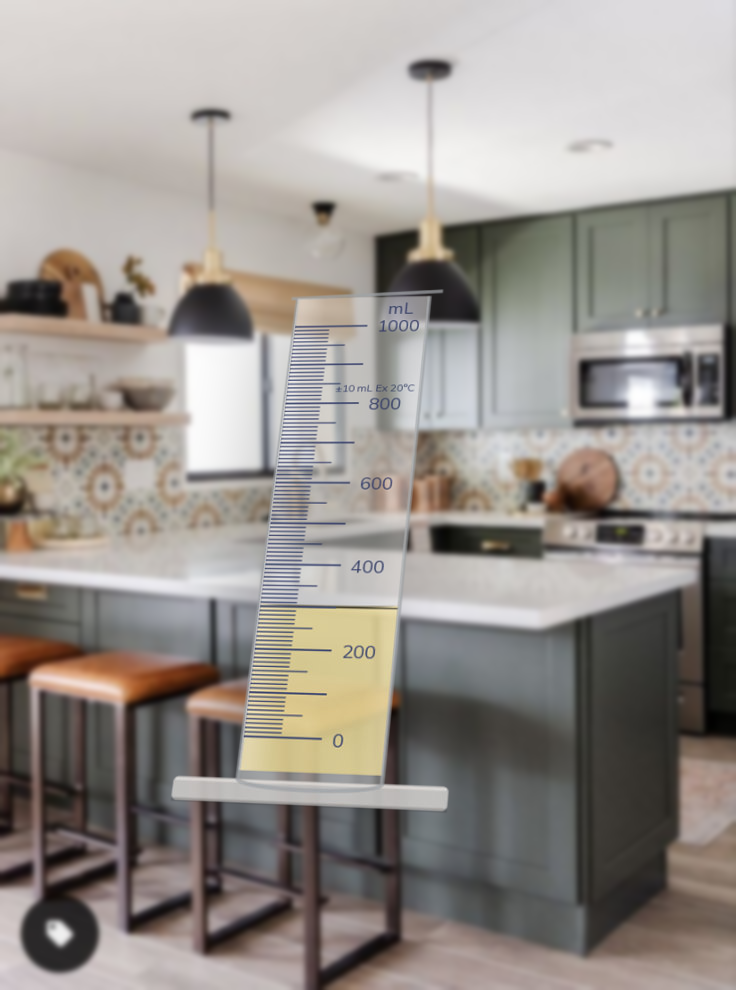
300 mL
